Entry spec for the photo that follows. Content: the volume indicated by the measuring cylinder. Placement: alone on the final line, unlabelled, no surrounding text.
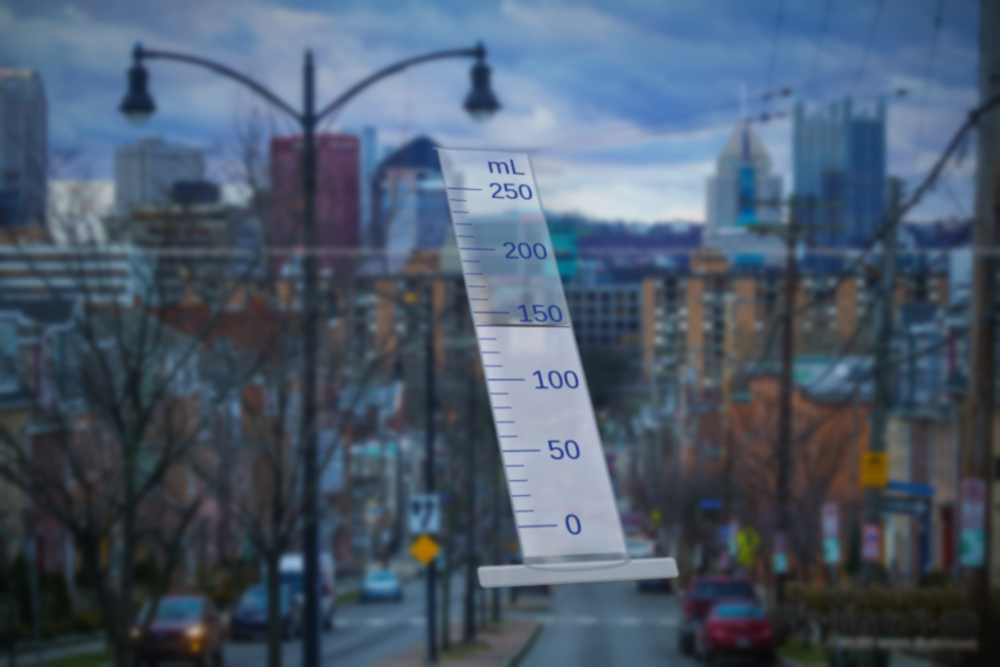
140 mL
